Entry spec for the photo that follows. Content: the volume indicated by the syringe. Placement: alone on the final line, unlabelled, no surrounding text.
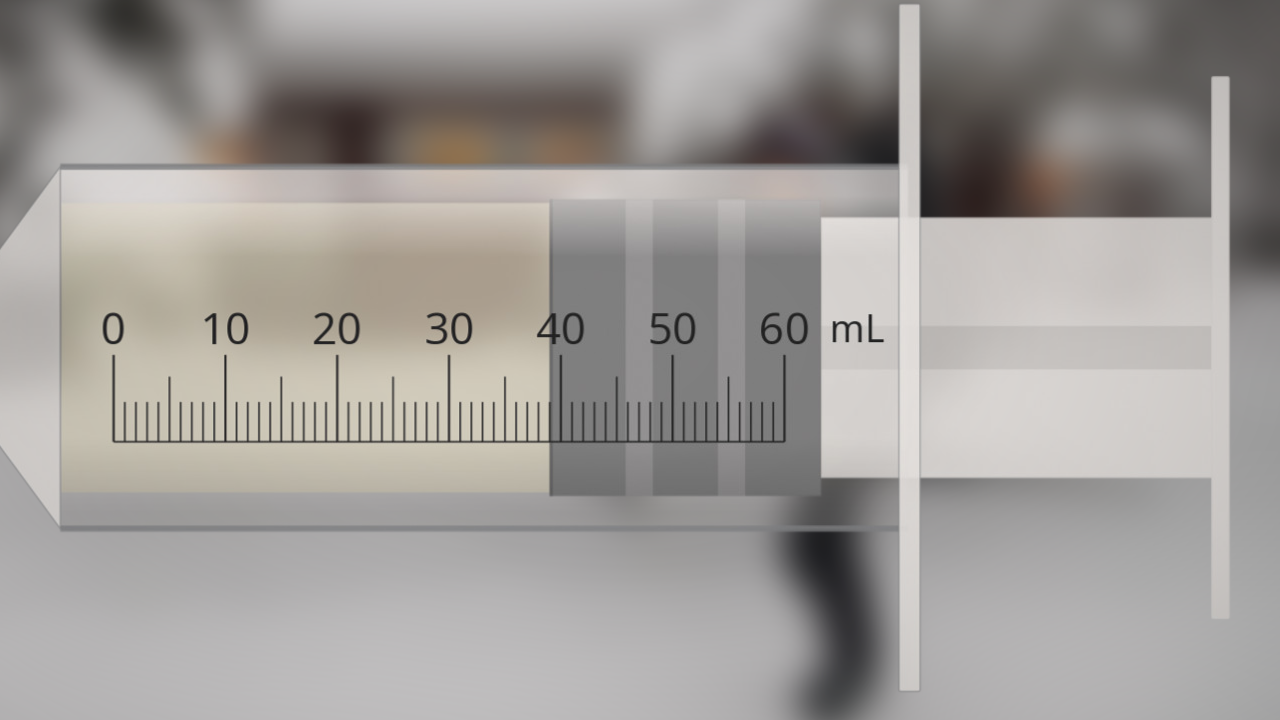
39 mL
